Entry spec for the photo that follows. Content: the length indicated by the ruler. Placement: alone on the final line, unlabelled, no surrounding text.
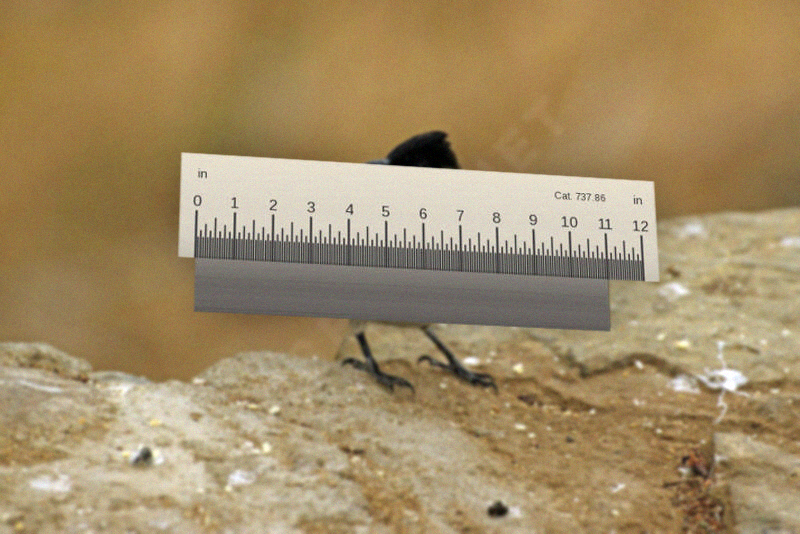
11 in
